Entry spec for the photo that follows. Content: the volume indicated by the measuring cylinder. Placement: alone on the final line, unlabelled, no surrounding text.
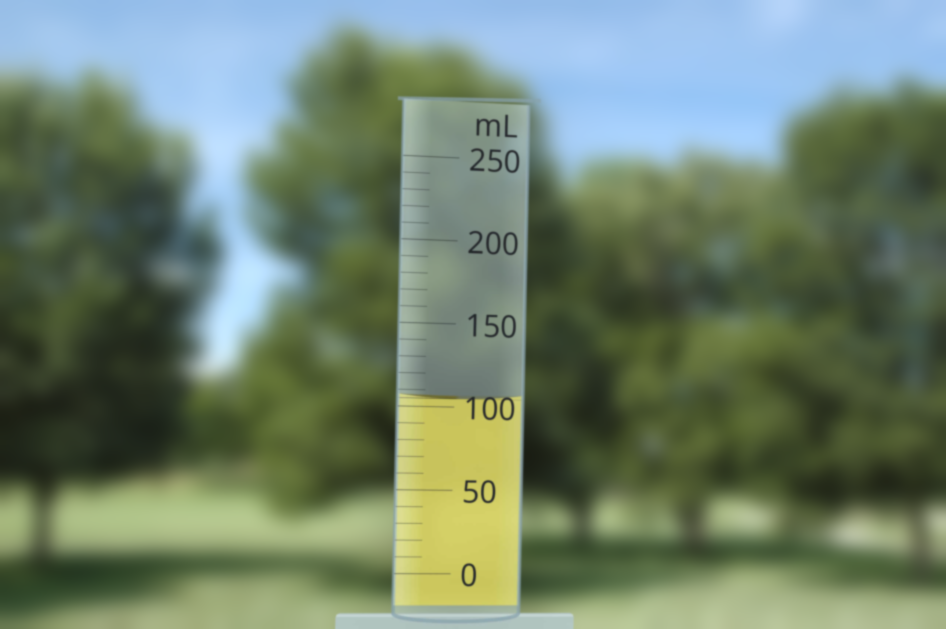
105 mL
